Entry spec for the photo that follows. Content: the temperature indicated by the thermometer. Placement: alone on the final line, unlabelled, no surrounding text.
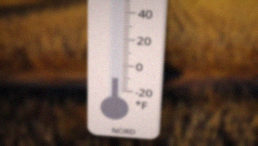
-10 °F
